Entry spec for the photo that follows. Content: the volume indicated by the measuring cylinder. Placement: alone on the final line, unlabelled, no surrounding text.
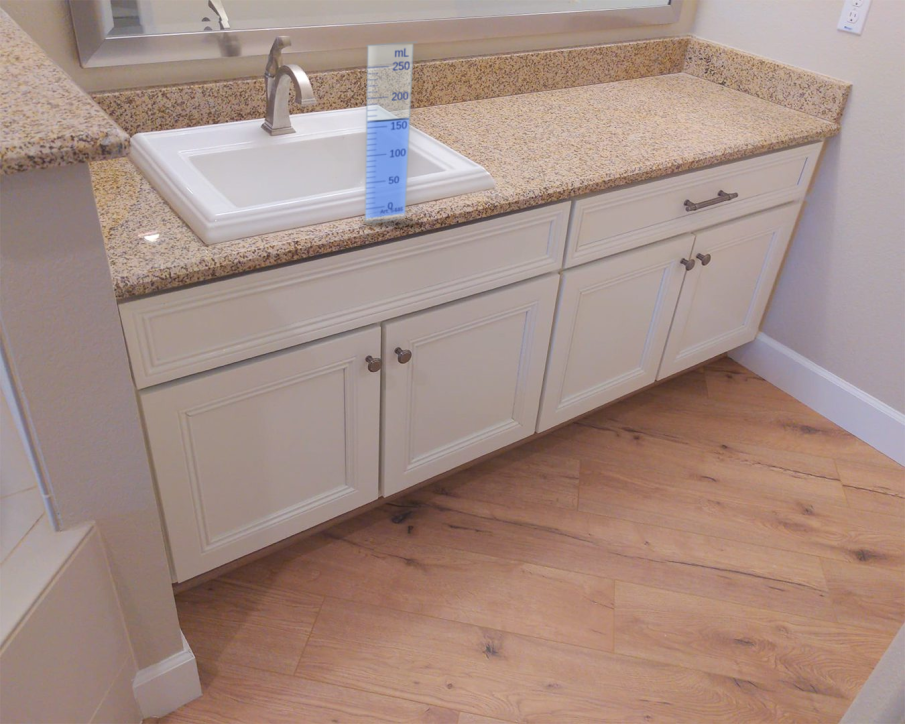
160 mL
